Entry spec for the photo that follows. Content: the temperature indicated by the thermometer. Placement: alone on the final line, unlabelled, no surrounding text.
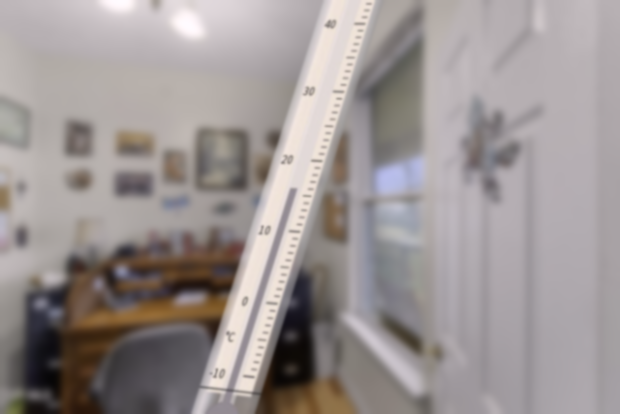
16 °C
